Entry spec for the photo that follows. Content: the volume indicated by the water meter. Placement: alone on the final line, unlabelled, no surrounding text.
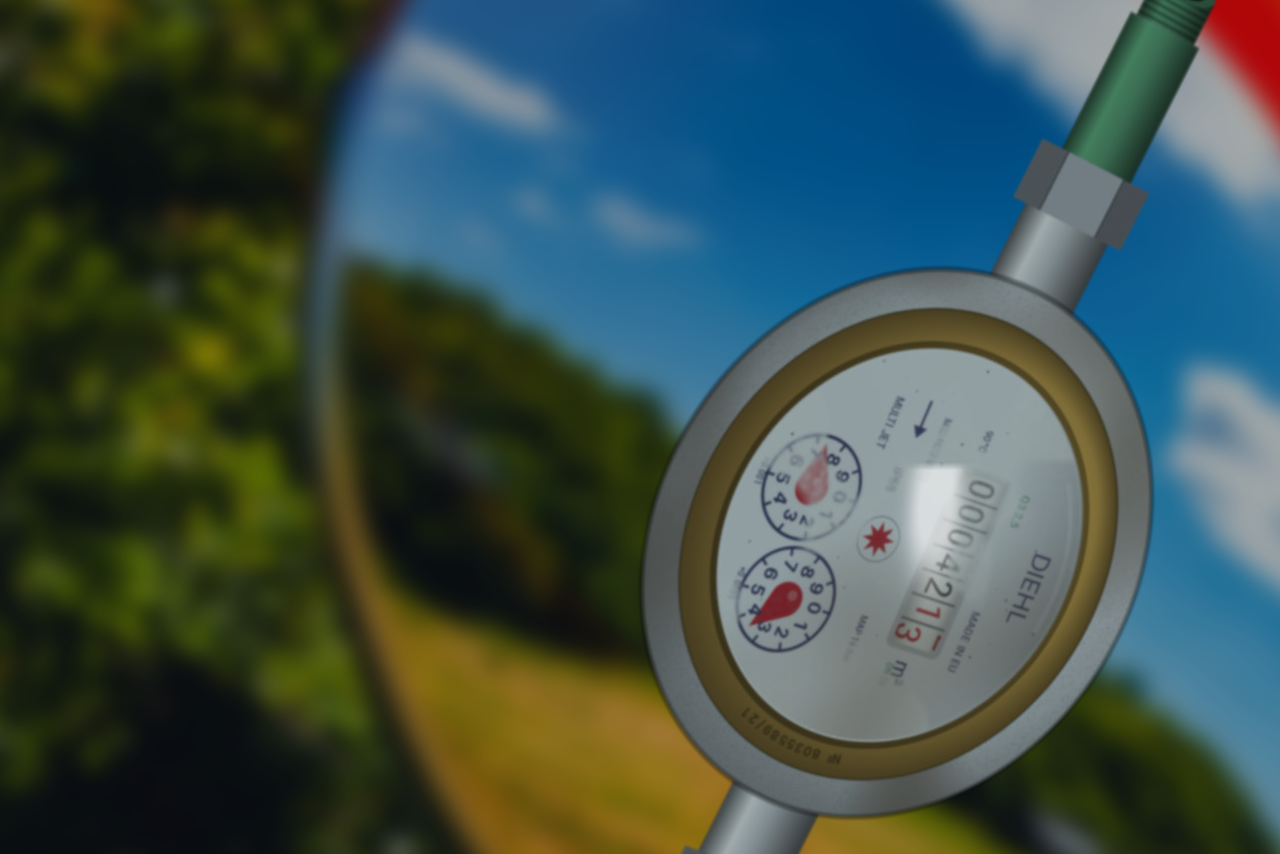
42.1273 m³
